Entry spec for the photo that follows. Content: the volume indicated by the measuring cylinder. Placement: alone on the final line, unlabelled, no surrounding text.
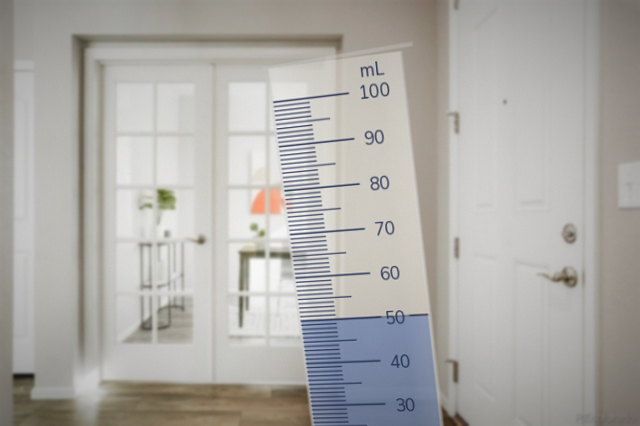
50 mL
